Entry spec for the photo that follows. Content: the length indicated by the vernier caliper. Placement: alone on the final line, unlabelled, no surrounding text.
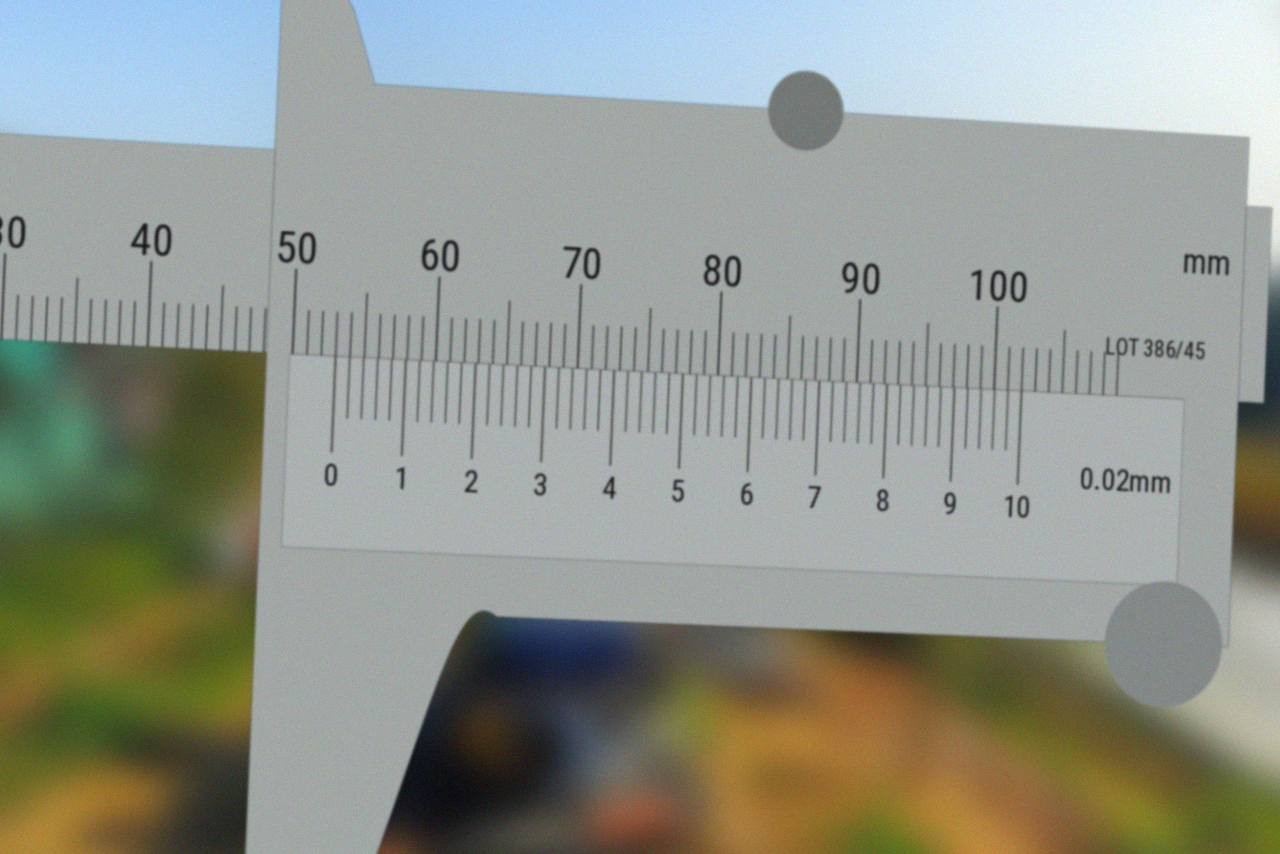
53.0 mm
